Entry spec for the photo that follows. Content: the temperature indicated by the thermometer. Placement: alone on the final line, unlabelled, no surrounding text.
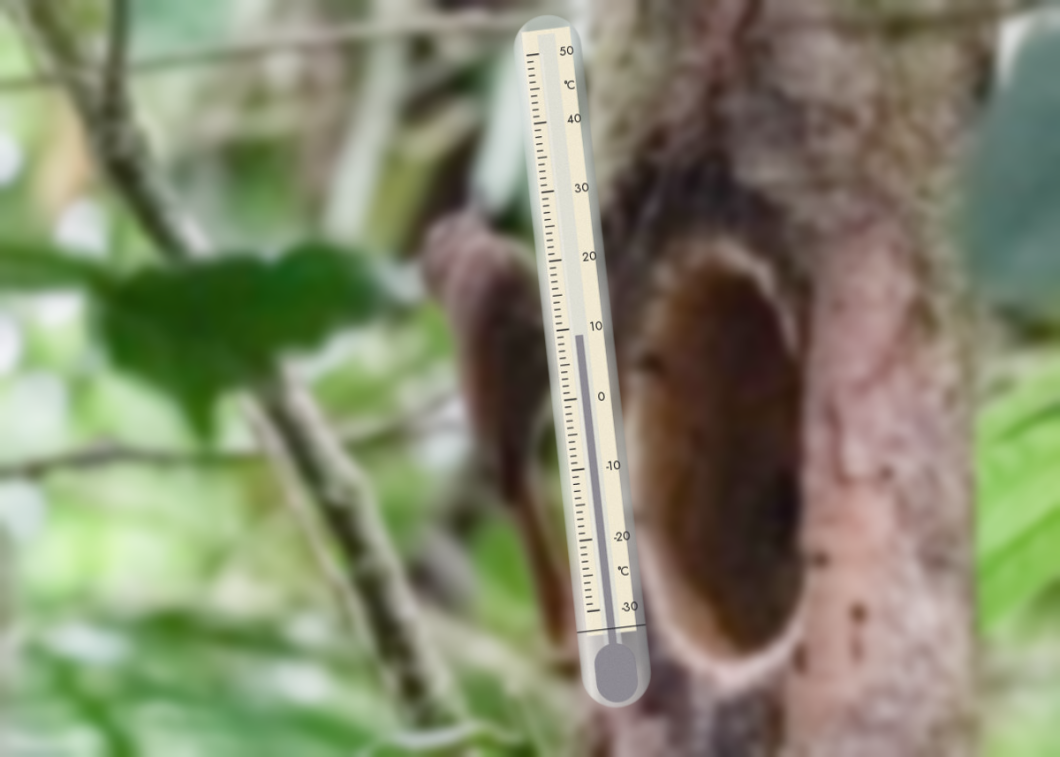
9 °C
